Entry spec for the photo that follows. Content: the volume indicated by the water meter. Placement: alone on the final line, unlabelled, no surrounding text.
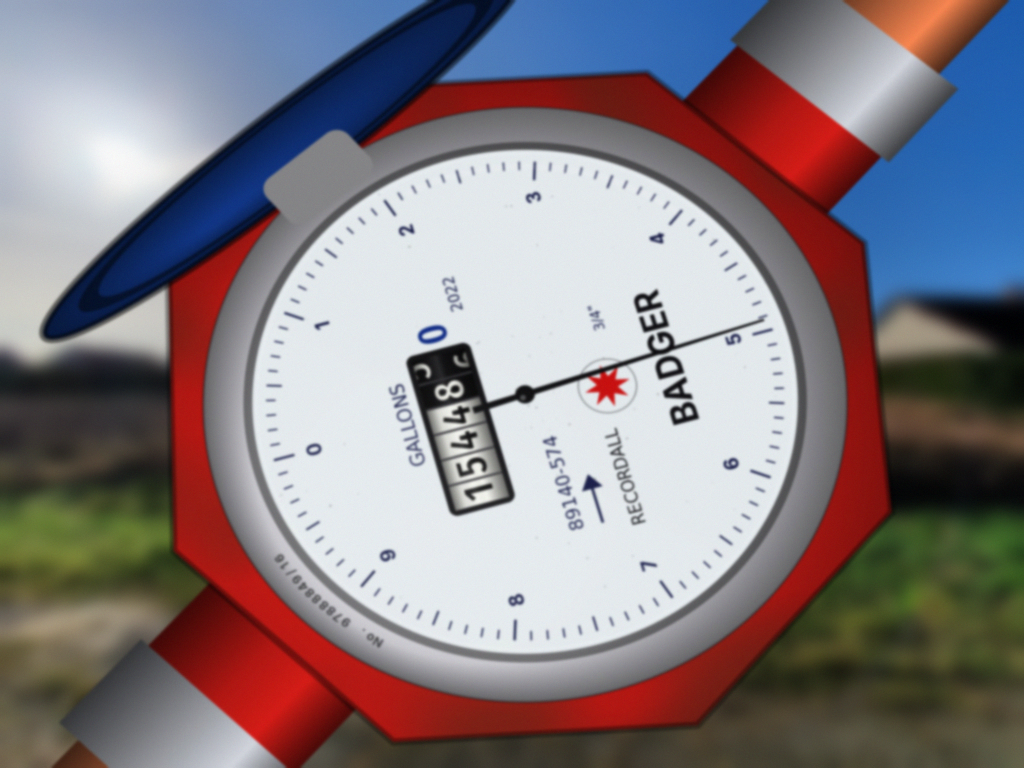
1544854.9 gal
